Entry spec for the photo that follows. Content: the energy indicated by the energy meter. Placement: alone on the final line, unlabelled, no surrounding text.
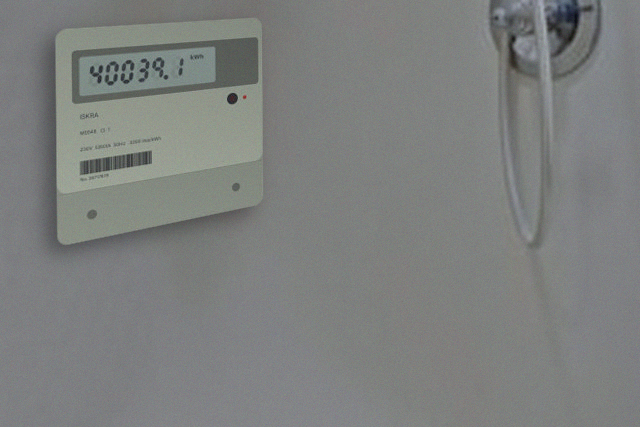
40039.1 kWh
